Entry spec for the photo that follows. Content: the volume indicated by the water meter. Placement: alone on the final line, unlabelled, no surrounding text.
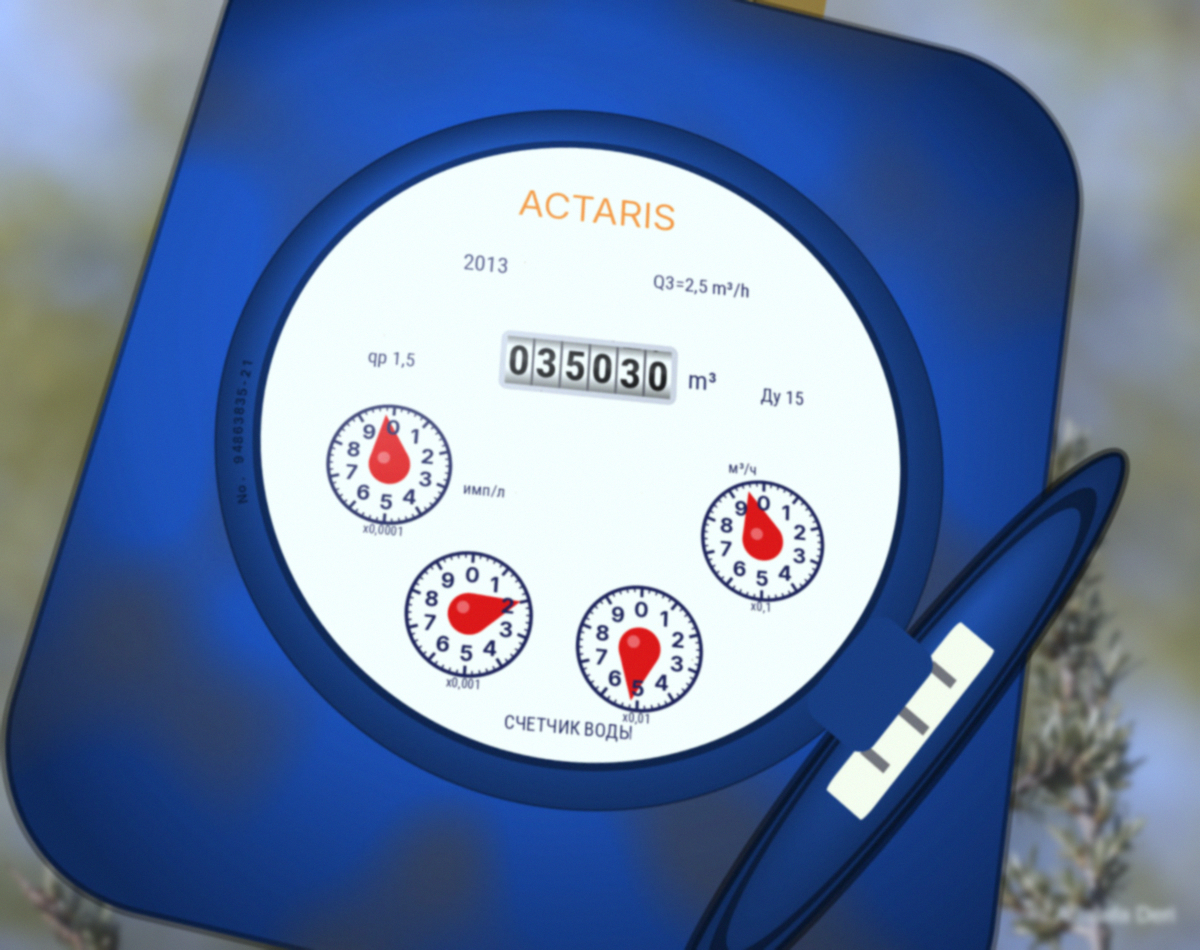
35029.9519 m³
